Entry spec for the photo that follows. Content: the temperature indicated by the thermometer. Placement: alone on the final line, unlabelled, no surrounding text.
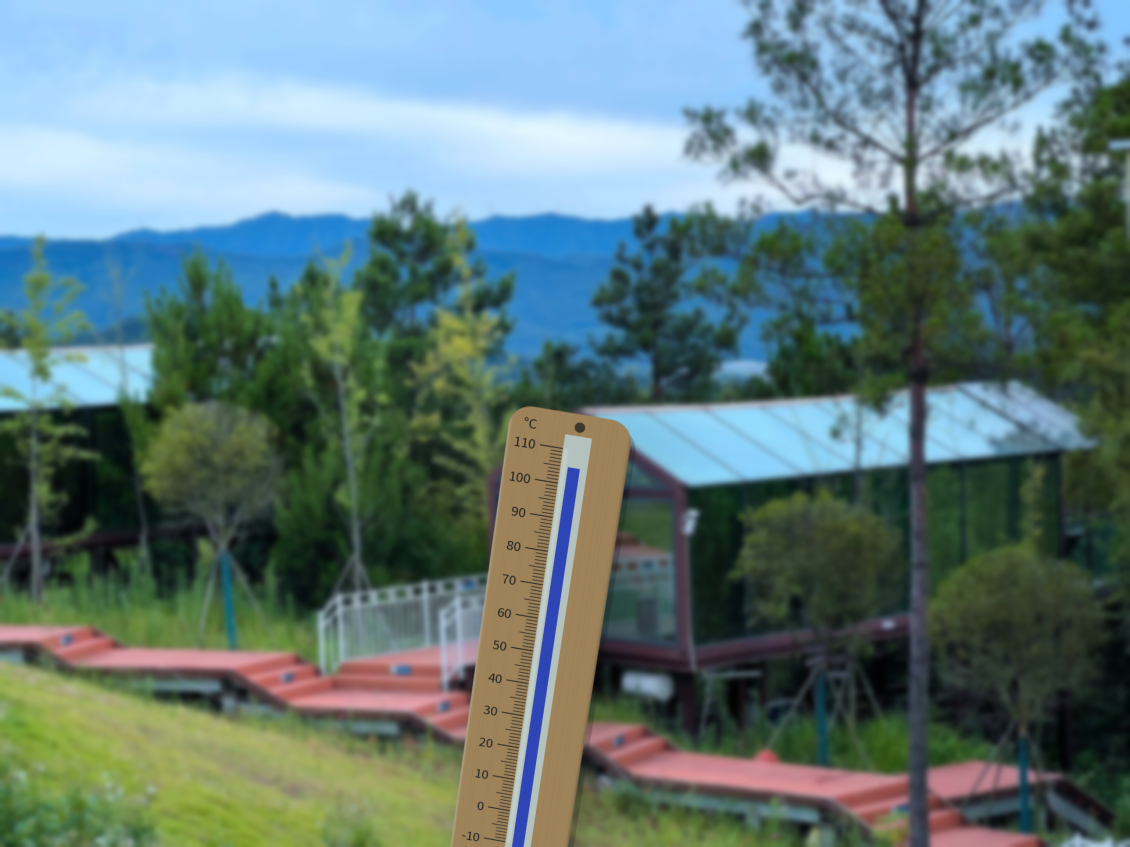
105 °C
